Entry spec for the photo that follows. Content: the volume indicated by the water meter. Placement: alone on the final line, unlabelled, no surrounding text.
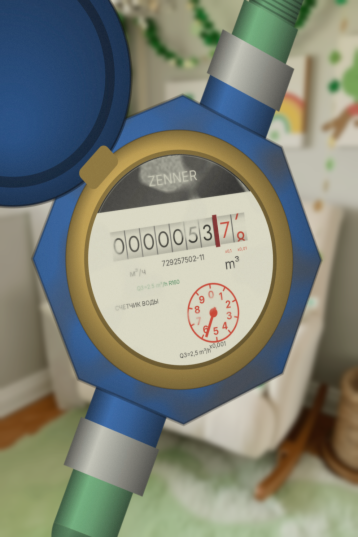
53.775 m³
